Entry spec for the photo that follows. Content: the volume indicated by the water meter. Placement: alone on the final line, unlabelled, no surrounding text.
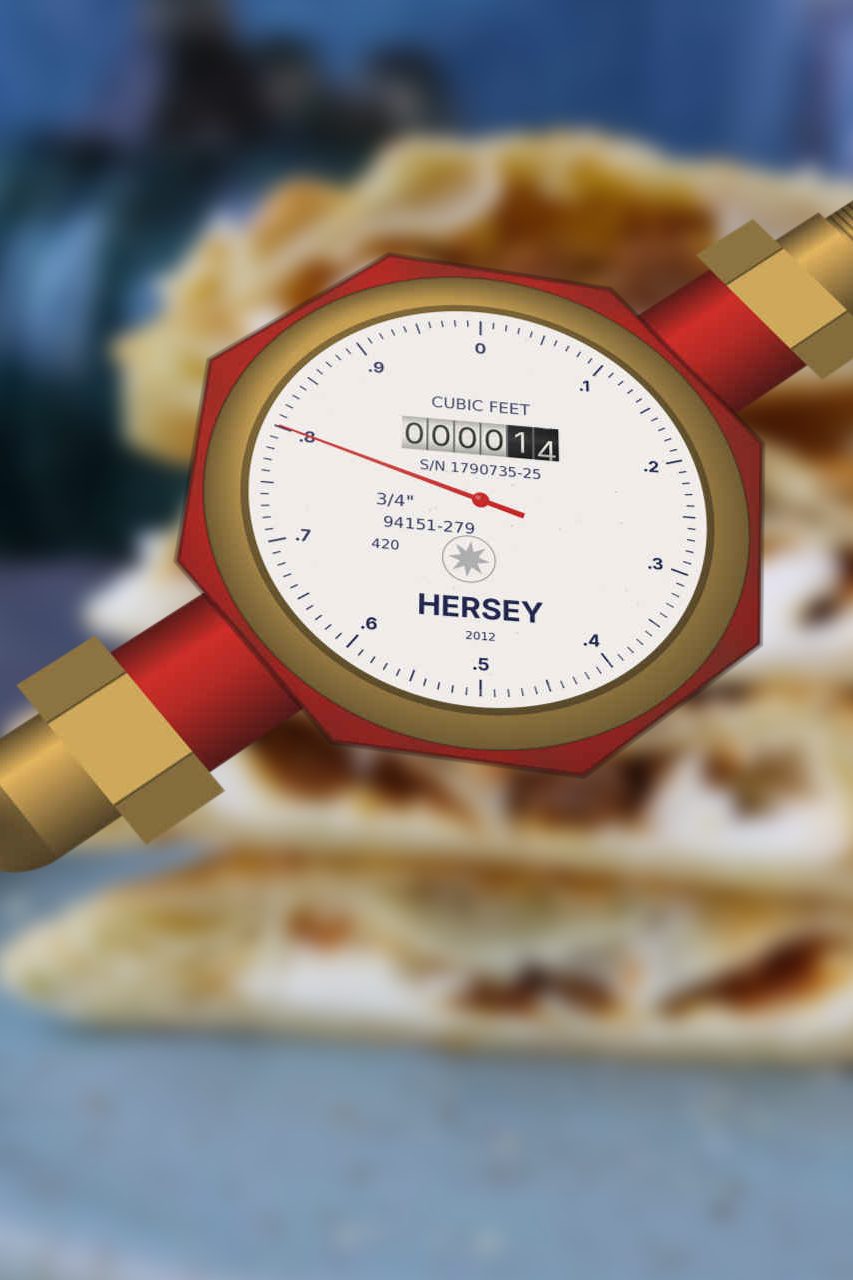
13.80 ft³
